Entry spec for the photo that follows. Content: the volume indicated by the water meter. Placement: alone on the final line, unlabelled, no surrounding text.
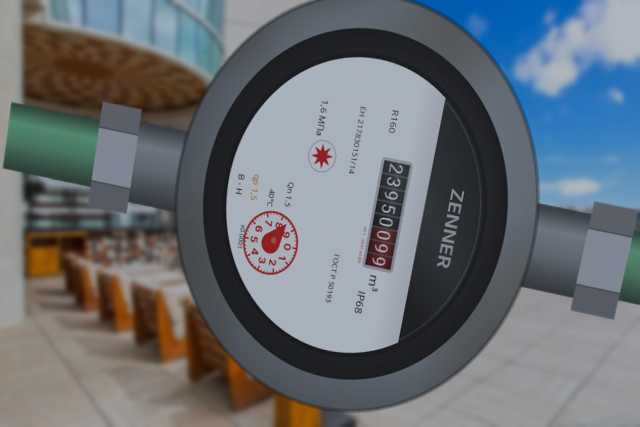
23950.0998 m³
